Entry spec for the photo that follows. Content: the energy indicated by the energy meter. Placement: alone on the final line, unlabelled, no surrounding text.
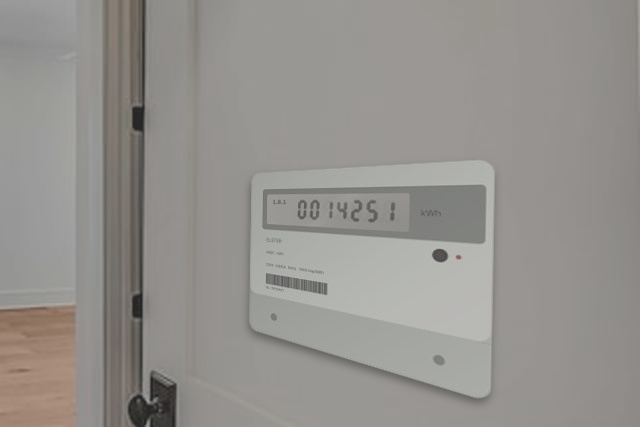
14251 kWh
